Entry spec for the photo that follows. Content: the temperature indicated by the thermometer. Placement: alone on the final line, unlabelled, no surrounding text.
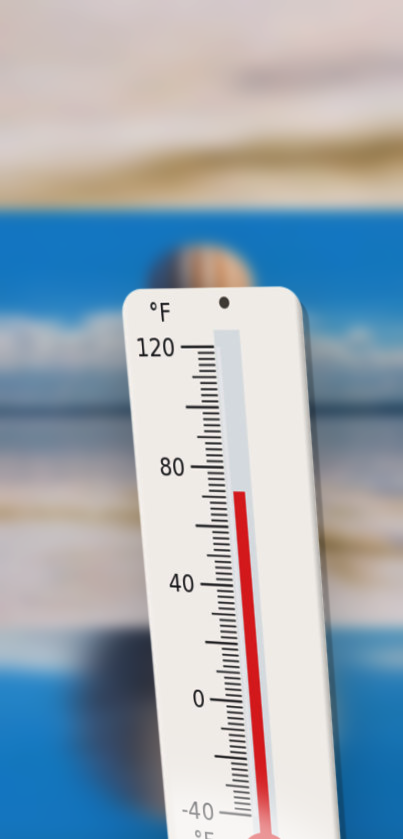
72 °F
